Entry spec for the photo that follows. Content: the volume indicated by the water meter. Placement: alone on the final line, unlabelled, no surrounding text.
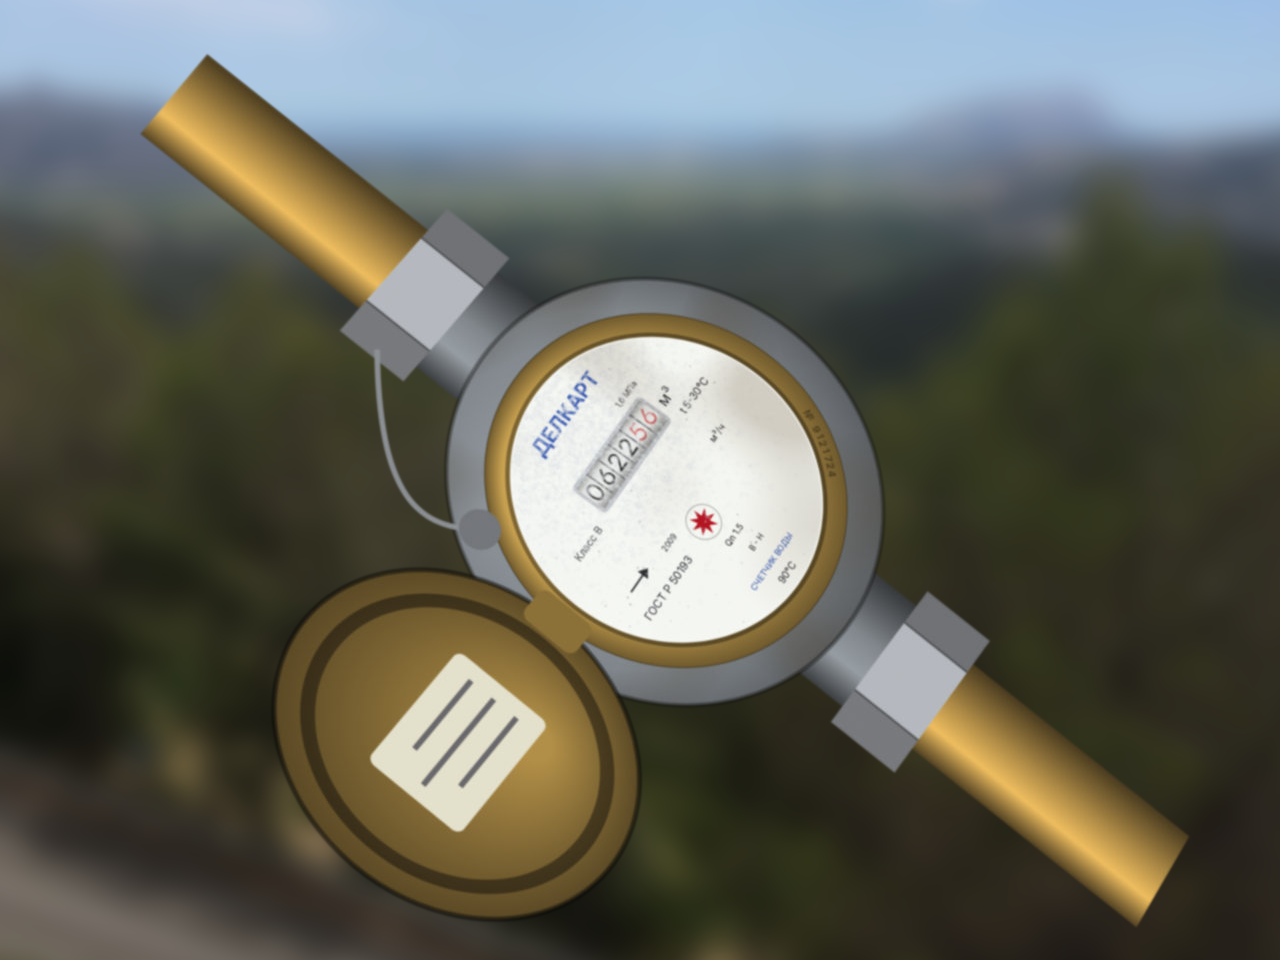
622.56 m³
